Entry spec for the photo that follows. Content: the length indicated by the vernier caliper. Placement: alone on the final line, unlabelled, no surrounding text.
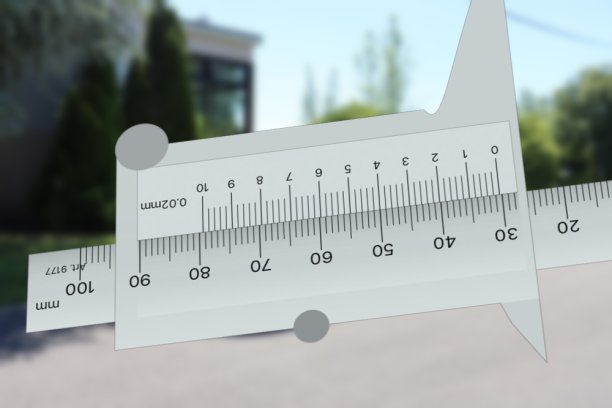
30.4 mm
